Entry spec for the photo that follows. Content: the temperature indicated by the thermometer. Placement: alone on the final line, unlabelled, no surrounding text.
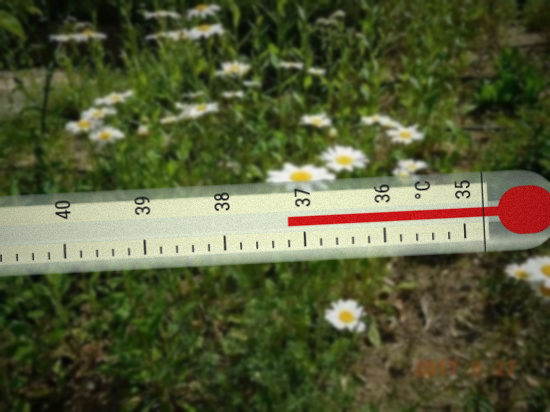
37.2 °C
